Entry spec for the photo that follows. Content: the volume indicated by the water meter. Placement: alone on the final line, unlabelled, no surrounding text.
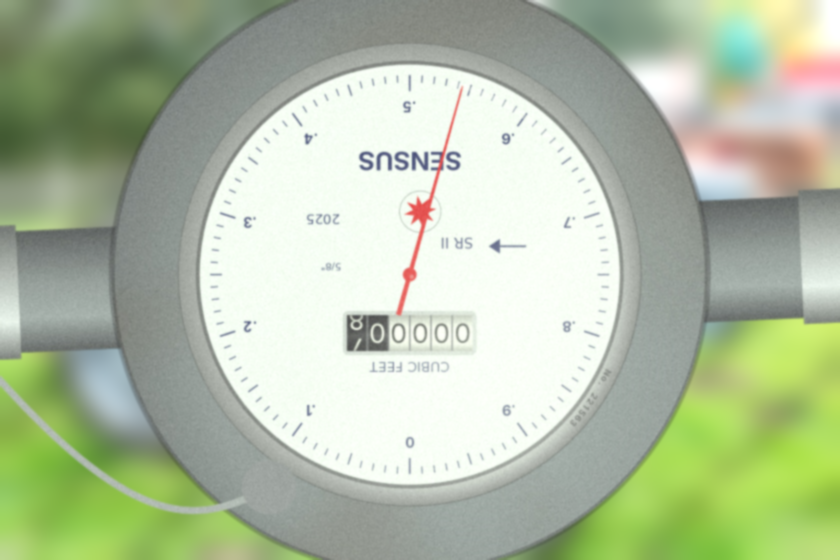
7.54 ft³
